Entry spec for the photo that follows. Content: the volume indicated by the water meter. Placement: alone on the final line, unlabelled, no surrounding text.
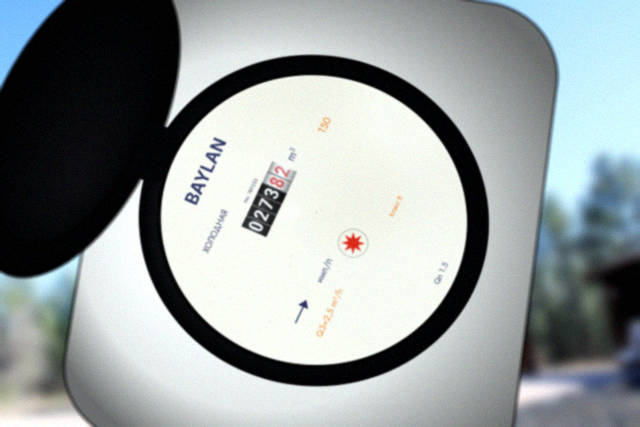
273.82 m³
